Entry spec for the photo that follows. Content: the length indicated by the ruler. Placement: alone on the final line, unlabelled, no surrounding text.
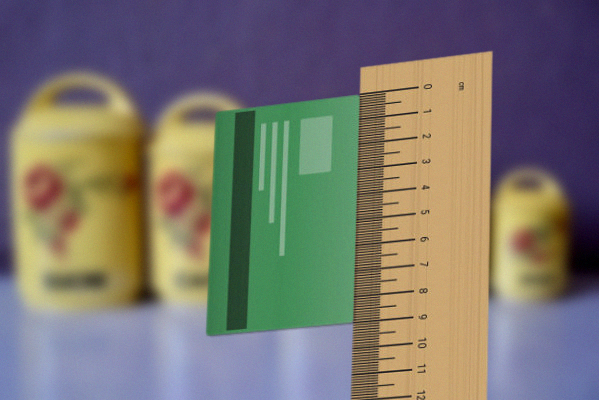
9 cm
